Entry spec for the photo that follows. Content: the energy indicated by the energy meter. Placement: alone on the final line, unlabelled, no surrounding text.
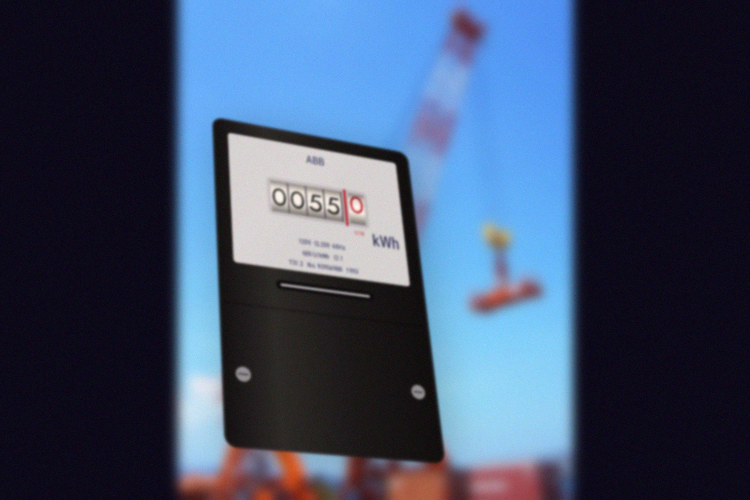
55.0 kWh
